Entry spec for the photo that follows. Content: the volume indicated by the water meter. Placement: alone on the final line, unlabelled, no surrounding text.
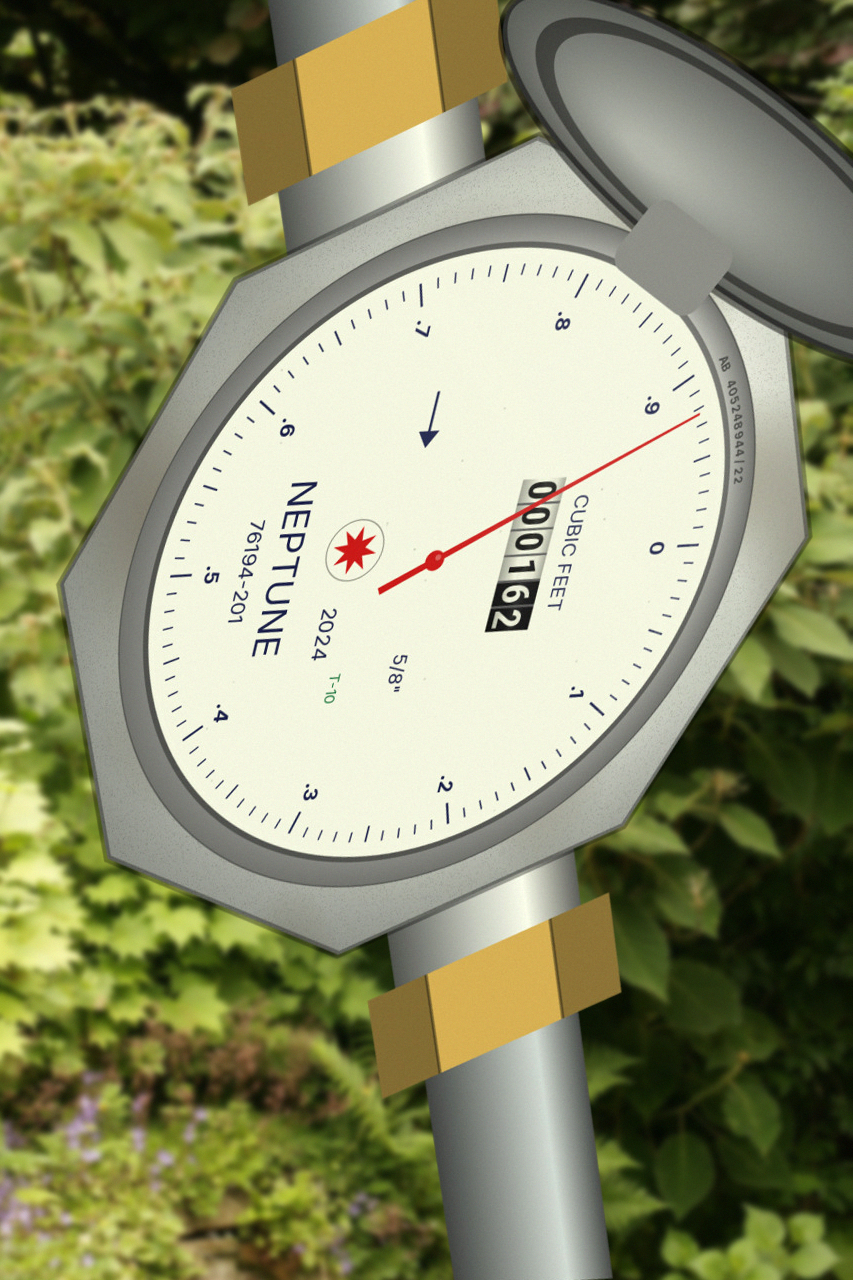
161.92 ft³
